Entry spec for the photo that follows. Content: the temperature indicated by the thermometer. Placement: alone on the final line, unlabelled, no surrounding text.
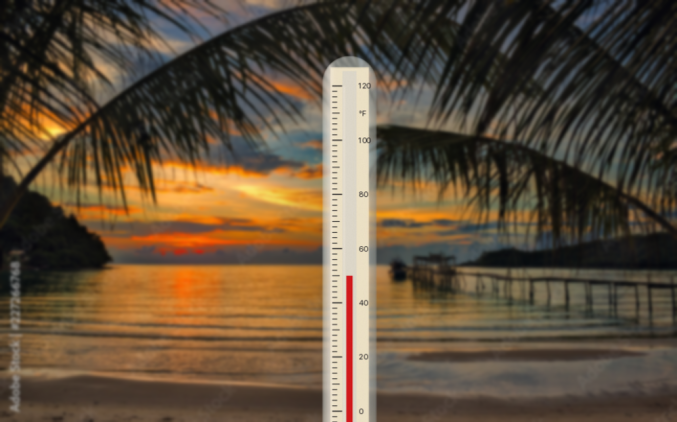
50 °F
